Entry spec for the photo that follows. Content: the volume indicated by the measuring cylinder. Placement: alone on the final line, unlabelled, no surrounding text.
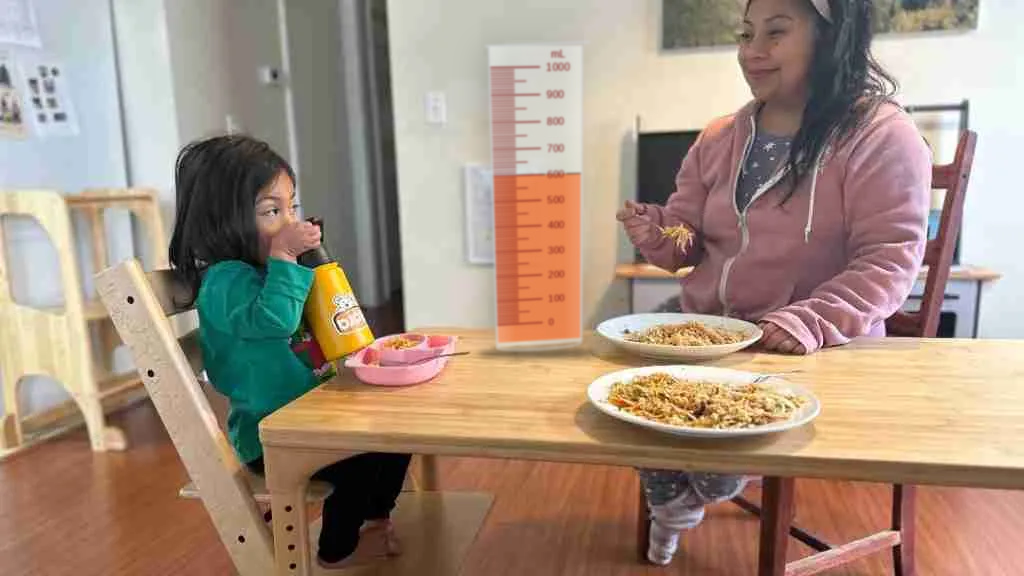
600 mL
